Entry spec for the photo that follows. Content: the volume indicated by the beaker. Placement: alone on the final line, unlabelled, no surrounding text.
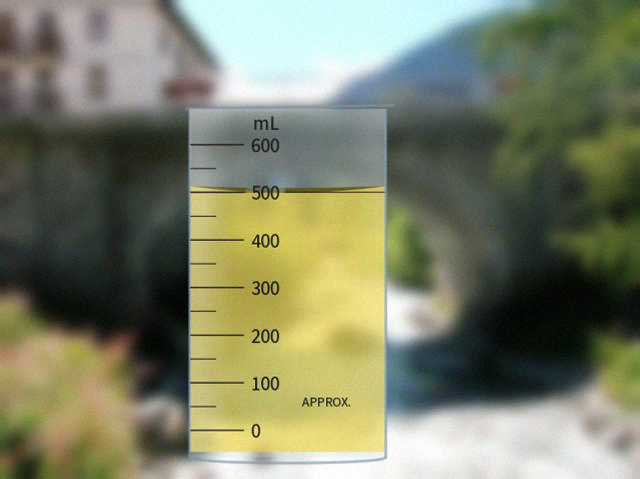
500 mL
